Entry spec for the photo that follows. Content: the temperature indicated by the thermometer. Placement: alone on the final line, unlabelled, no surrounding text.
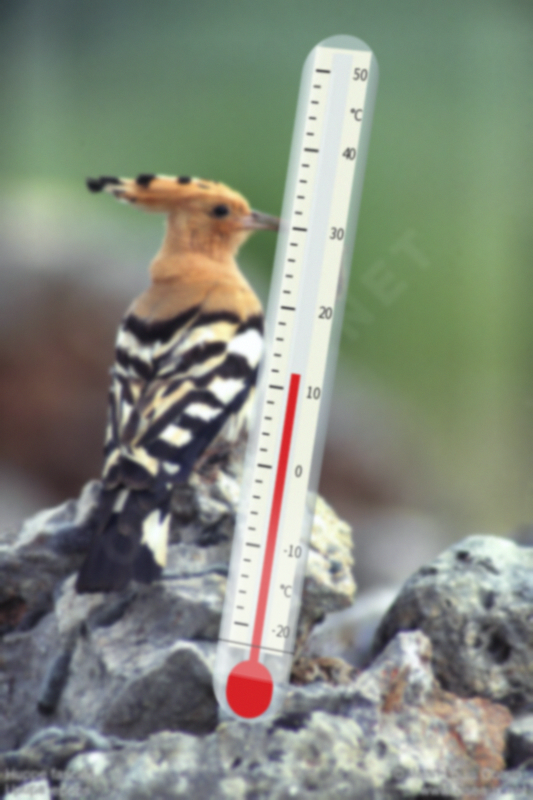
12 °C
